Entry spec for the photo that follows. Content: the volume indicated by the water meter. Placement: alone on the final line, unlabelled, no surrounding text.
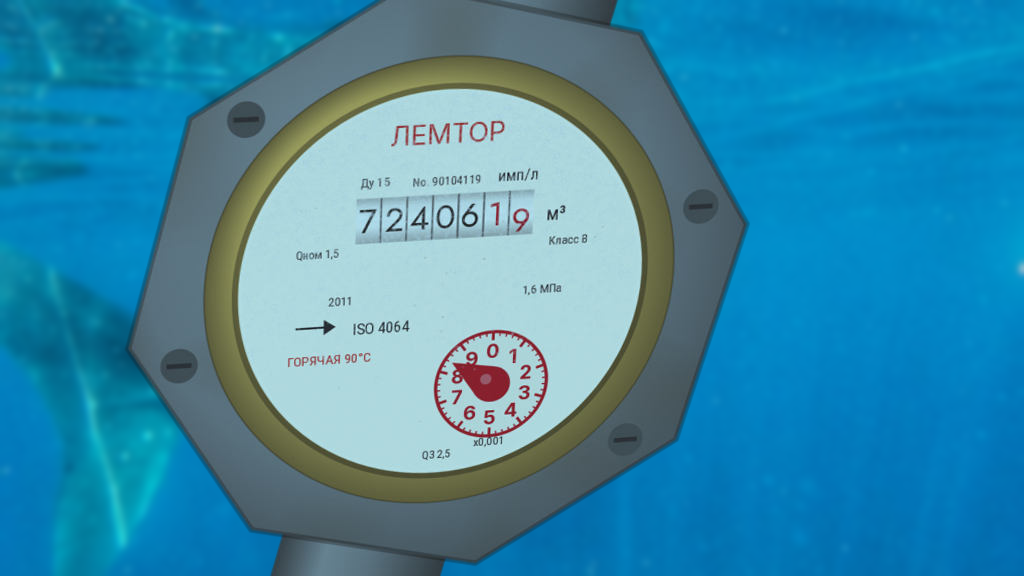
72406.188 m³
